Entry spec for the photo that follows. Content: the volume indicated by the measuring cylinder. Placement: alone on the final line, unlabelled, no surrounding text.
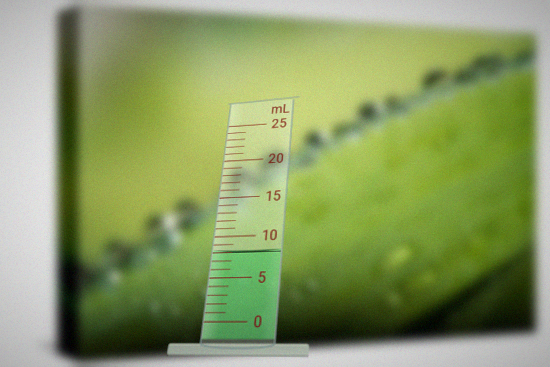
8 mL
